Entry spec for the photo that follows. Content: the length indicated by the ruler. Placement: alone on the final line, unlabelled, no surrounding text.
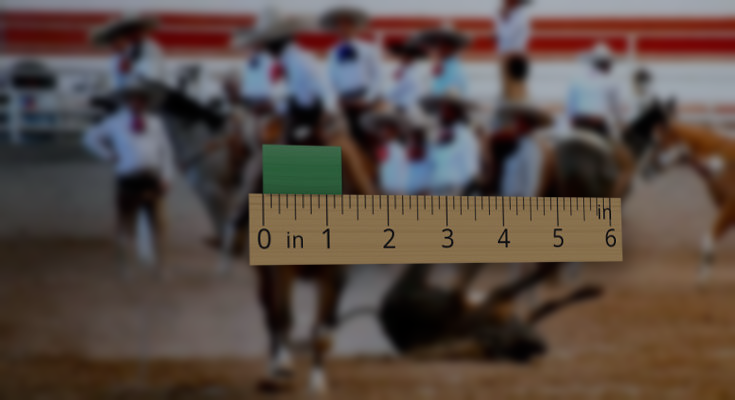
1.25 in
